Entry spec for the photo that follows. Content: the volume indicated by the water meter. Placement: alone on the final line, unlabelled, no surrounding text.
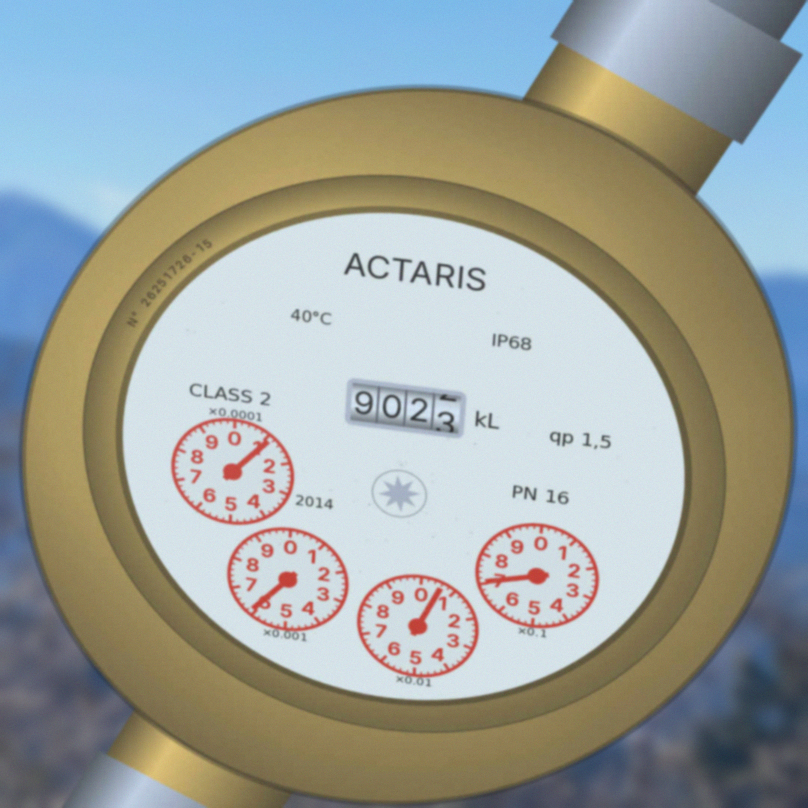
9022.7061 kL
